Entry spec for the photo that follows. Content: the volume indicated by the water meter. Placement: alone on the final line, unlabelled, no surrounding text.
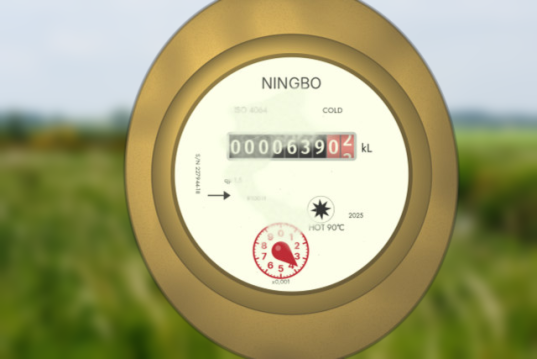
639.023 kL
